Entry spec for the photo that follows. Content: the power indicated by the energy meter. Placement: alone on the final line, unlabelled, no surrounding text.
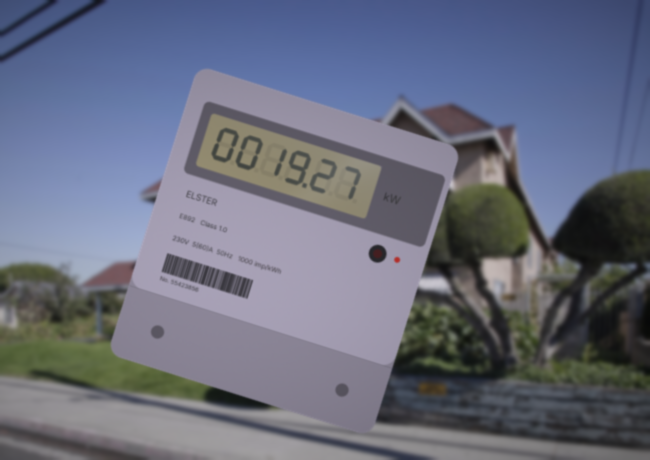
19.27 kW
